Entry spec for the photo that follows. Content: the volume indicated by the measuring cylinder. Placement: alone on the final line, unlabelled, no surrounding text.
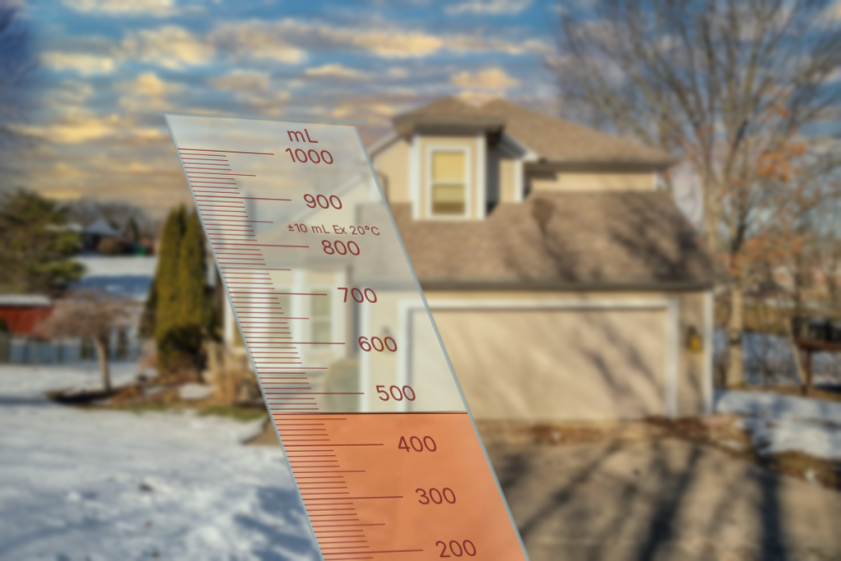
460 mL
